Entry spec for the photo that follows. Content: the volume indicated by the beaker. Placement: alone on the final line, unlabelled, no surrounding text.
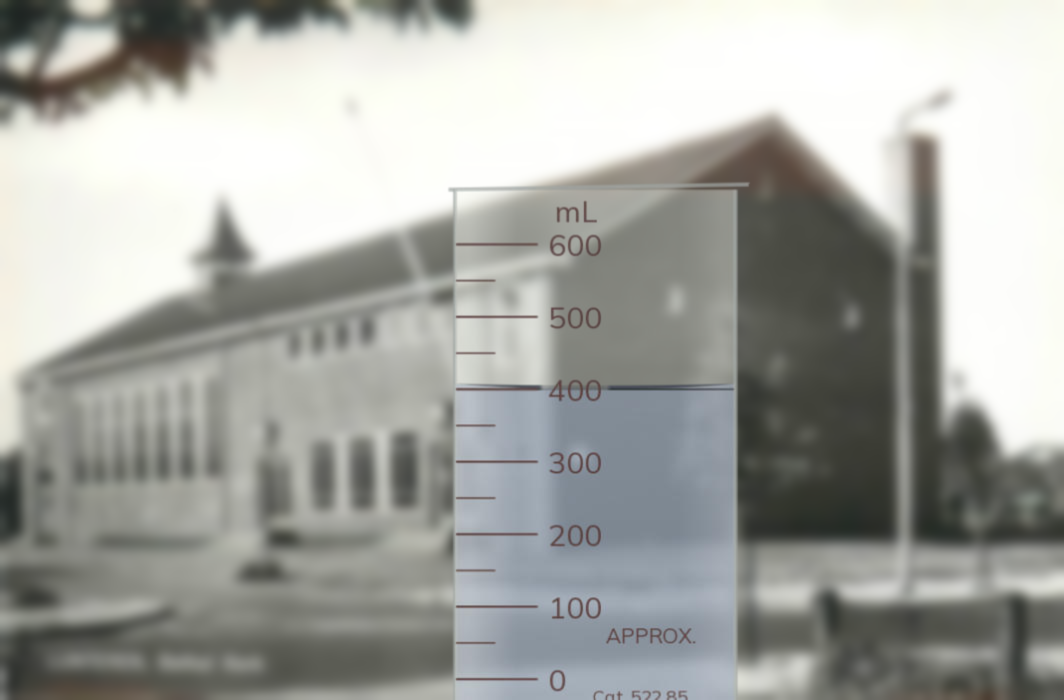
400 mL
